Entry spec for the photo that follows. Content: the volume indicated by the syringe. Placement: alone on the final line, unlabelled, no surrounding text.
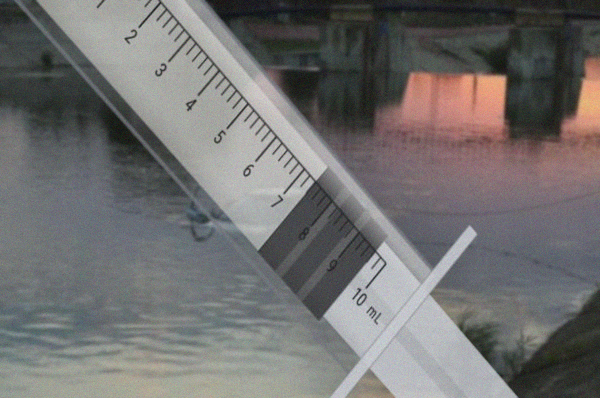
7.4 mL
